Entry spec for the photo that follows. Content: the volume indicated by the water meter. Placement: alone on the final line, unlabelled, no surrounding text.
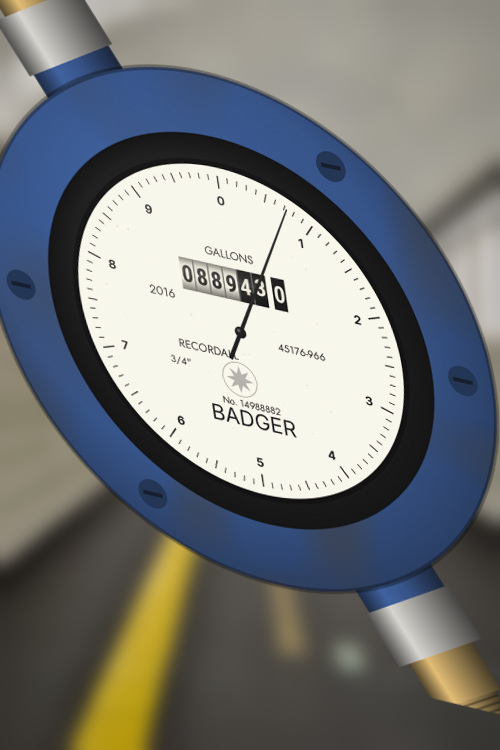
889430.7 gal
